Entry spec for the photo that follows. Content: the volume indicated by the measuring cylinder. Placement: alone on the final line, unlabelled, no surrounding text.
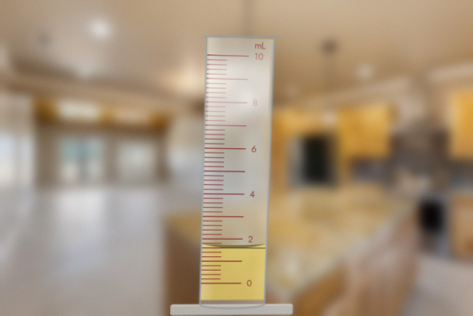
1.6 mL
